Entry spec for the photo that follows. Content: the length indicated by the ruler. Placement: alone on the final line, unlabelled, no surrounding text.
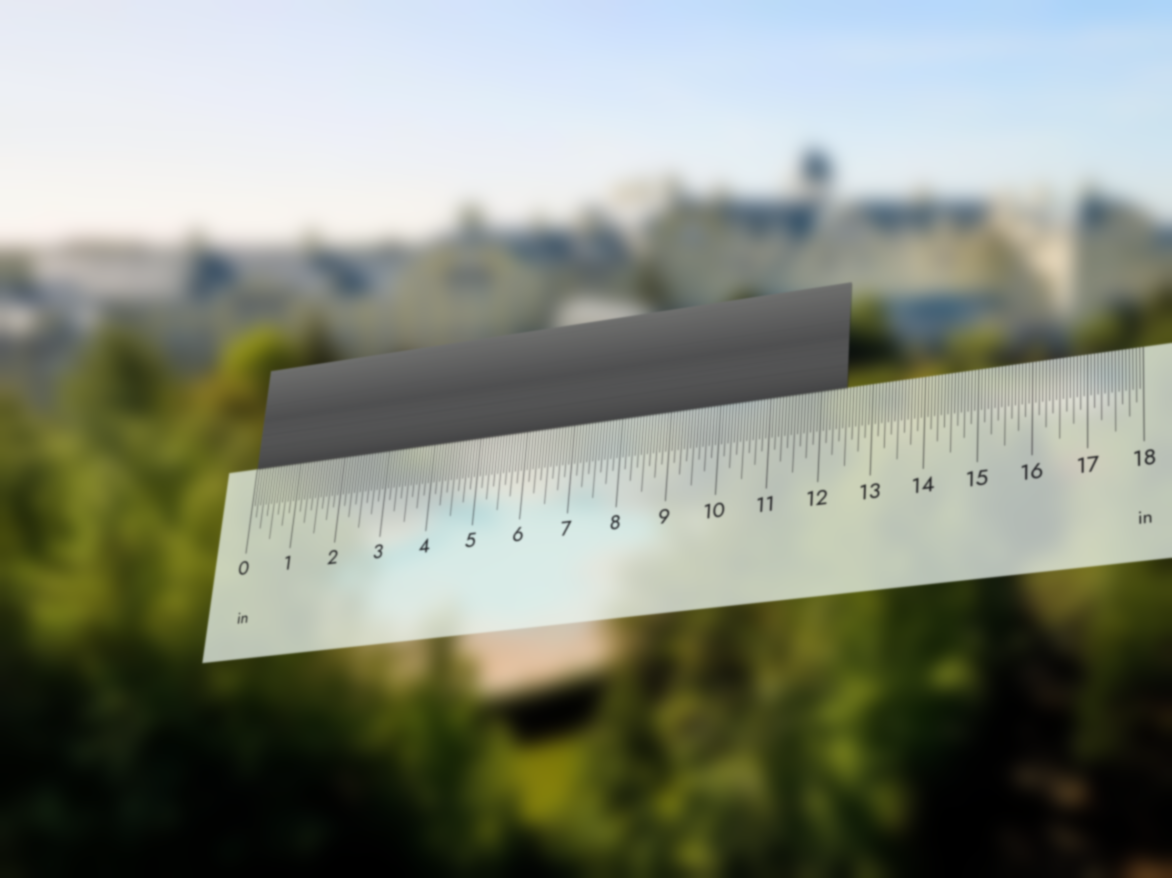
12.5 in
